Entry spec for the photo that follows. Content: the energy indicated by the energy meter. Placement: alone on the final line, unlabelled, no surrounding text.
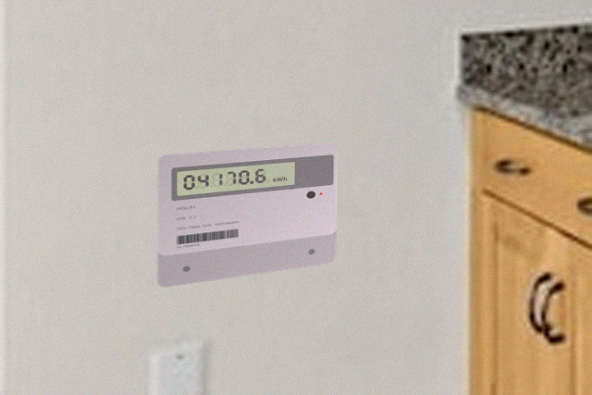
4170.6 kWh
